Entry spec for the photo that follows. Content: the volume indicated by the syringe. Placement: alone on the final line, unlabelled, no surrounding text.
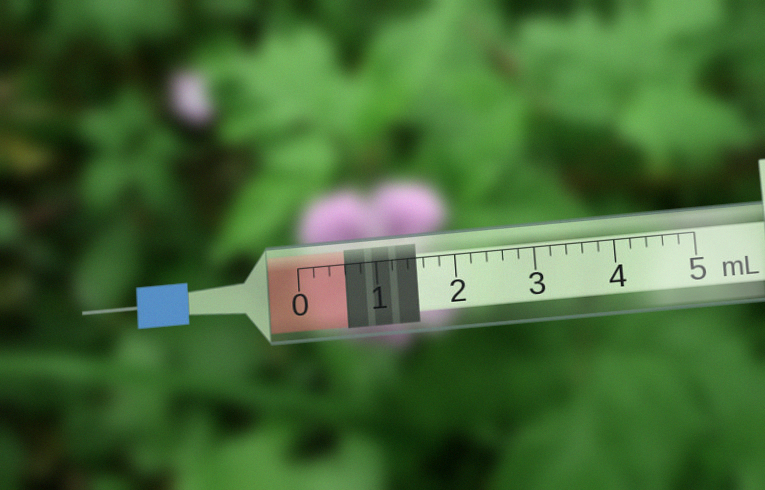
0.6 mL
